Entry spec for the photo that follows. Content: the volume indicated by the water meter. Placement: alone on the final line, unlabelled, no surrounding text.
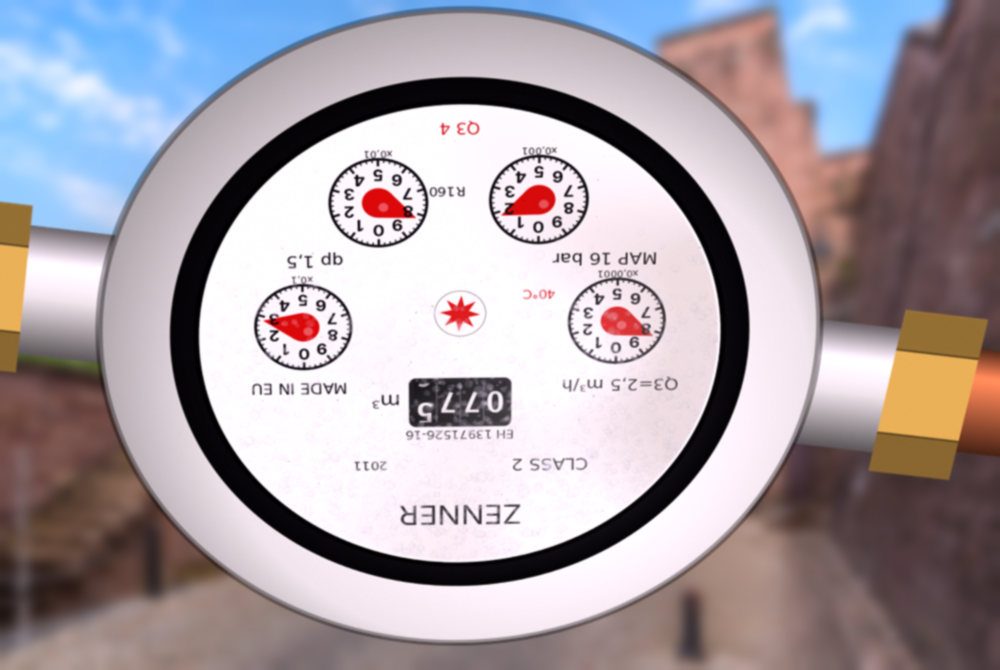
775.2818 m³
